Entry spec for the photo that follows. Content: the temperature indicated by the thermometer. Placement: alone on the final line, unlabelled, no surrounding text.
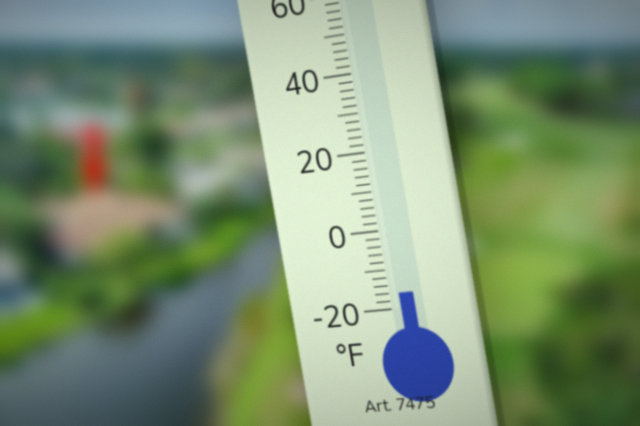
-16 °F
